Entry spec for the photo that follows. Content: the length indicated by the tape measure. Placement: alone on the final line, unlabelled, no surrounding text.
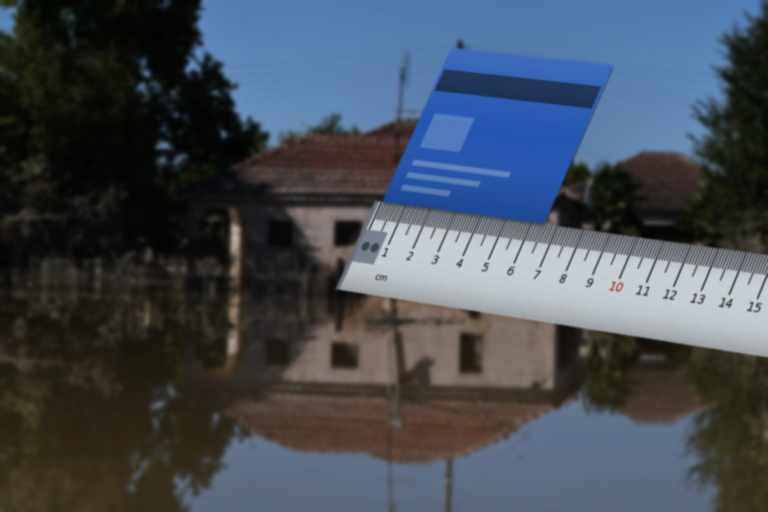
6.5 cm
